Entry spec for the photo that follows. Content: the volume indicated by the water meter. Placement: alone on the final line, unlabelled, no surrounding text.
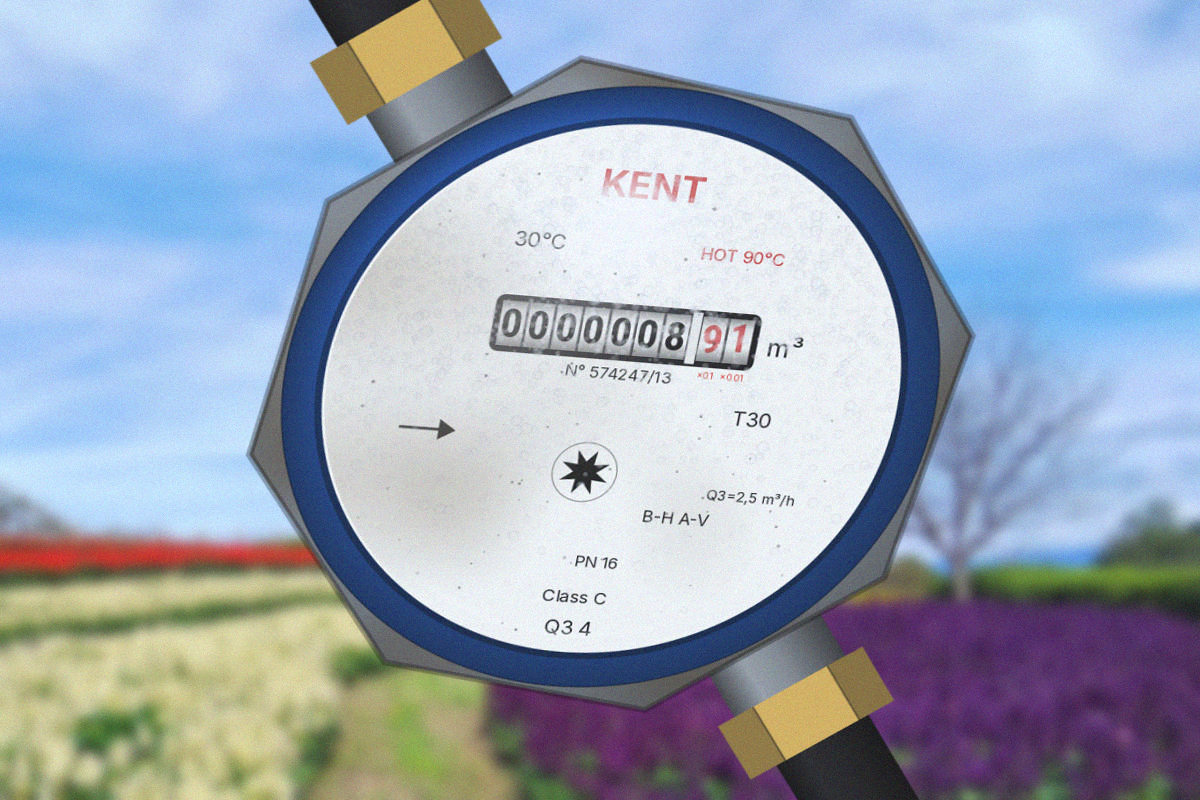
8.91 m³
